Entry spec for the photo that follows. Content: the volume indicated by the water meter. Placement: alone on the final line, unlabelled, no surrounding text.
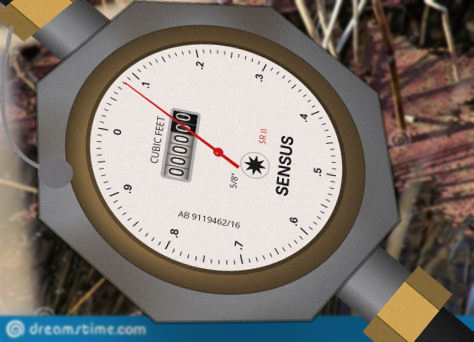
0.08 ft³
